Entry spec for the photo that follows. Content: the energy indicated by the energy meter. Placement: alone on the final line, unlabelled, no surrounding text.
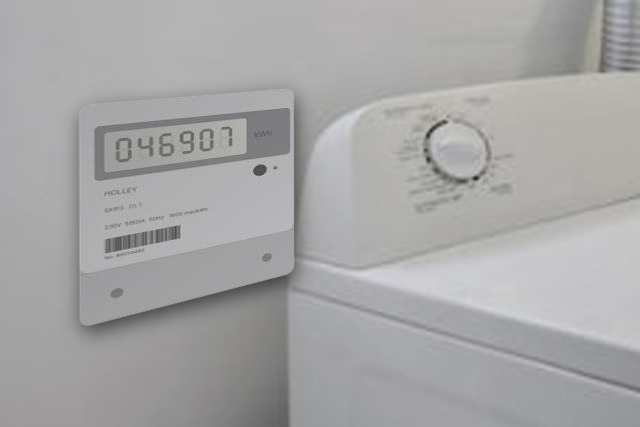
46907 kWh
